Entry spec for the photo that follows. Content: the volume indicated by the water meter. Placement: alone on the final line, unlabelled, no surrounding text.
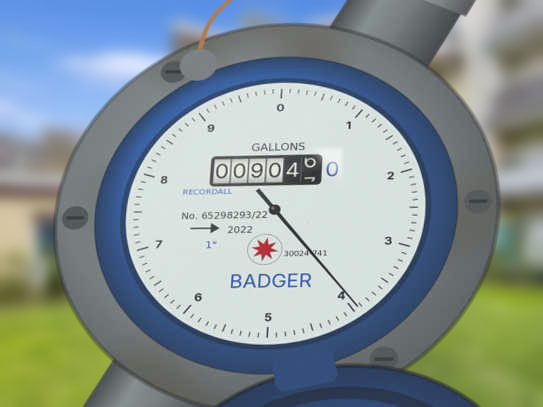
90463.9 gal
